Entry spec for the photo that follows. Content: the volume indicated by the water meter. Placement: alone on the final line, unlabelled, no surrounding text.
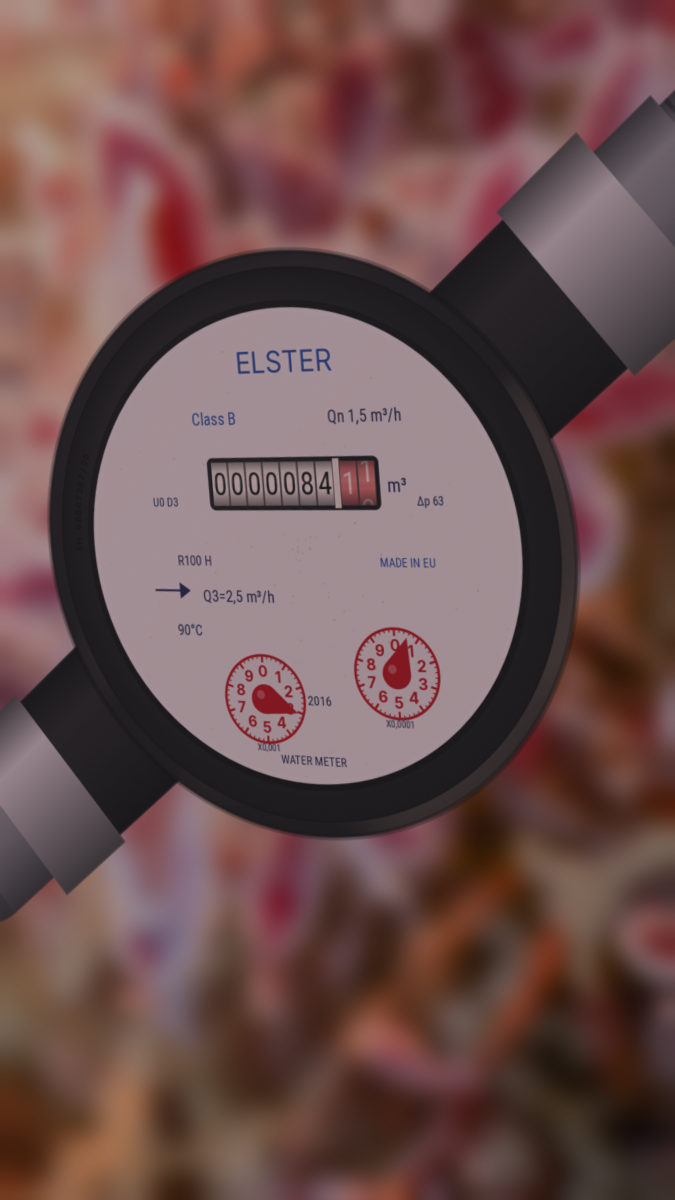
84.1130 m³
